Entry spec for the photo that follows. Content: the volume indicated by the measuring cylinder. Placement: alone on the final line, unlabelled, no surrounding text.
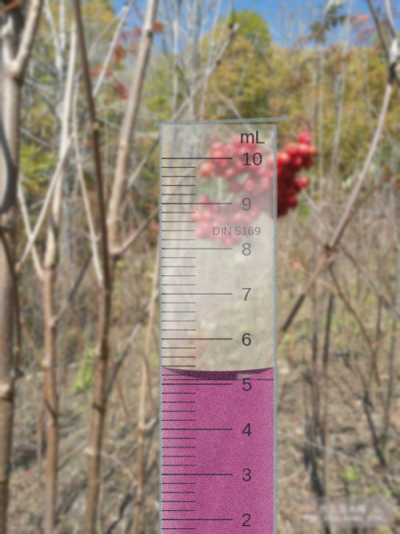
5.1 mL
